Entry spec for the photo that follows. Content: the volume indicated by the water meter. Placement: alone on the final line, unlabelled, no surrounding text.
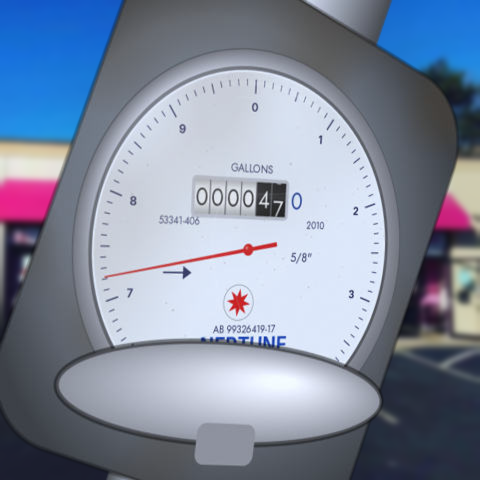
467.2 gal
